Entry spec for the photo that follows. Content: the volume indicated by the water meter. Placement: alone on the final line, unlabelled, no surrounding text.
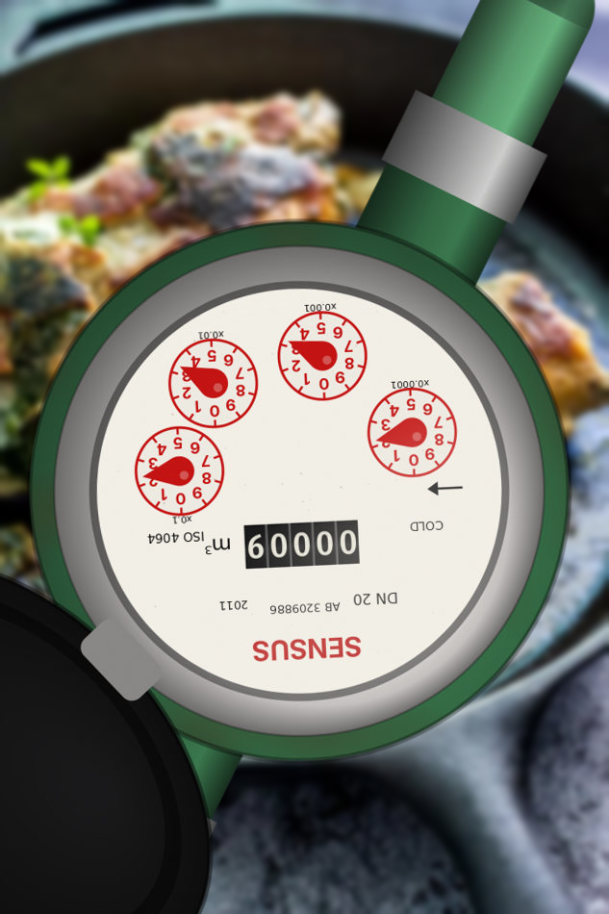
9.2332 m³
